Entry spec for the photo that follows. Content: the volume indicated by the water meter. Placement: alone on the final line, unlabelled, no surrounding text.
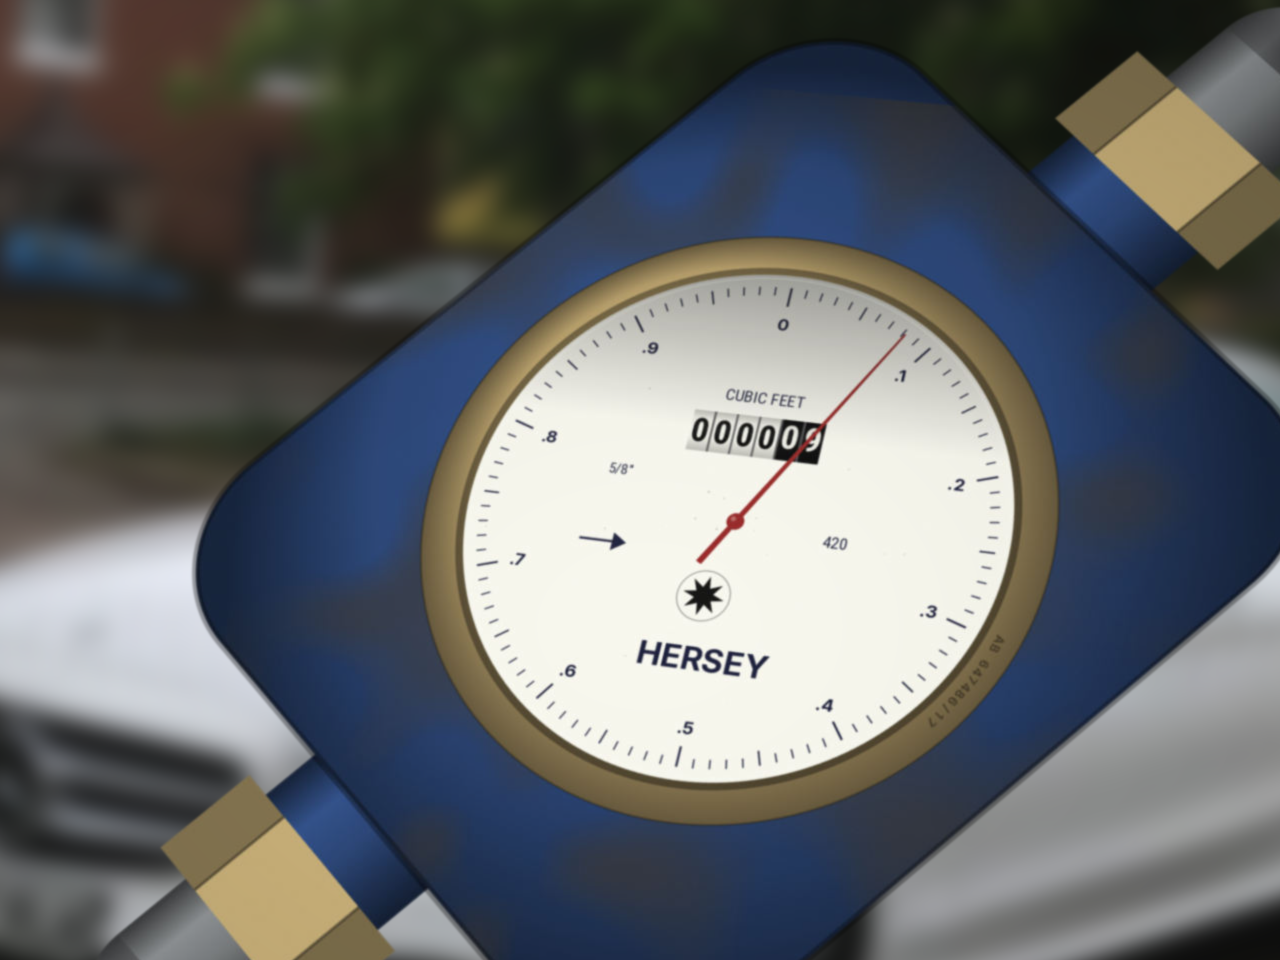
9.08 ft³
